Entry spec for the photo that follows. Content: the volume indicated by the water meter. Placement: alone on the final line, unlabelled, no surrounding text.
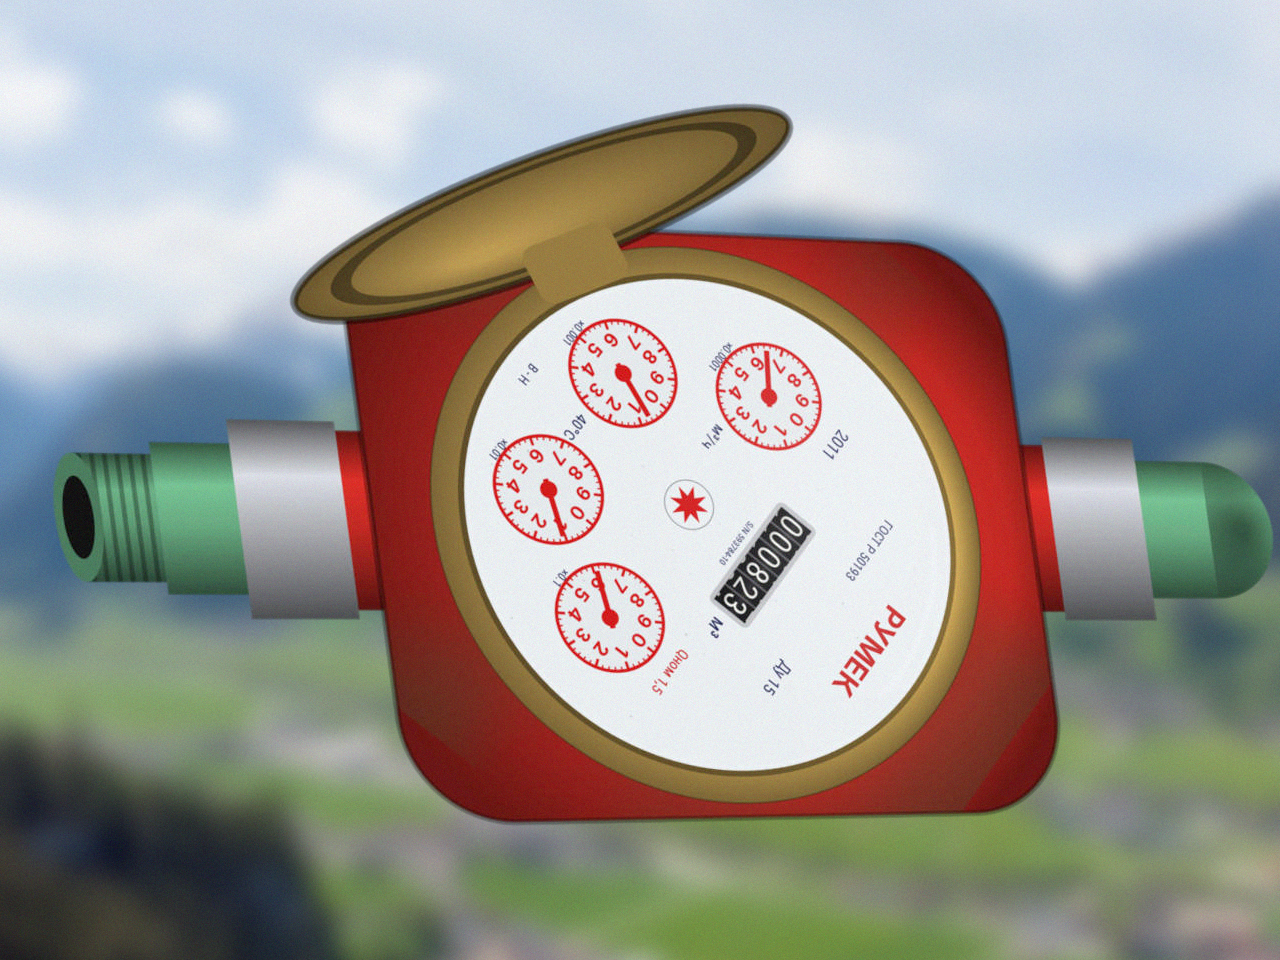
823.6106 m³
